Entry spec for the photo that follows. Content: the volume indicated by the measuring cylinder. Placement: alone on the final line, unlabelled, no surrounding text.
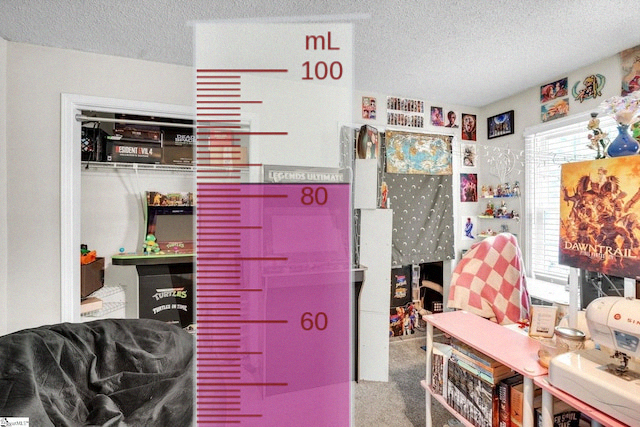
82 mL
